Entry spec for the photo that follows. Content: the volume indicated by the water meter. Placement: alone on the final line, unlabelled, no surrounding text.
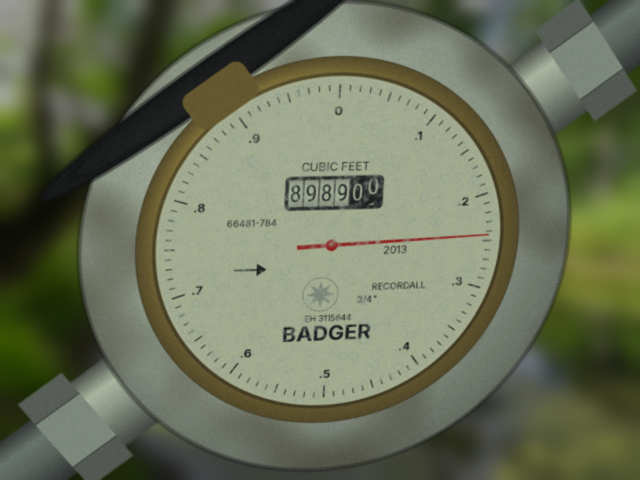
898900.24 ft³
